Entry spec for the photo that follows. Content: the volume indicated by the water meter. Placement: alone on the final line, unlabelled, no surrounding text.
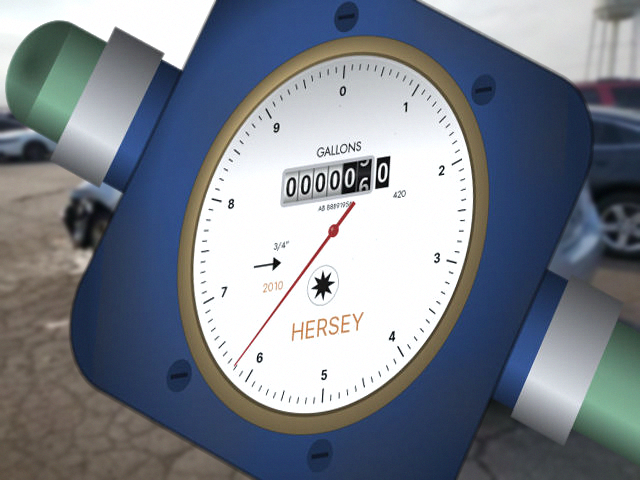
56.2 gal
